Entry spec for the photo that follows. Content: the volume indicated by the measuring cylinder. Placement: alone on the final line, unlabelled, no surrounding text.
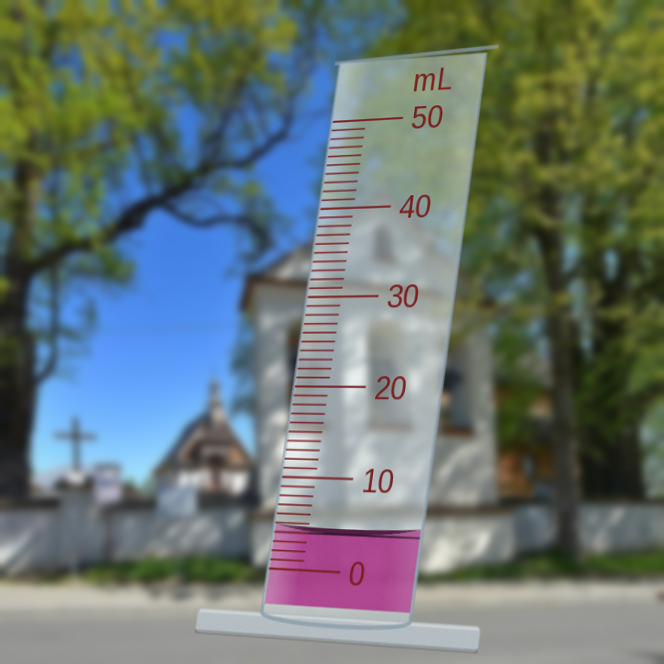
4 mL
